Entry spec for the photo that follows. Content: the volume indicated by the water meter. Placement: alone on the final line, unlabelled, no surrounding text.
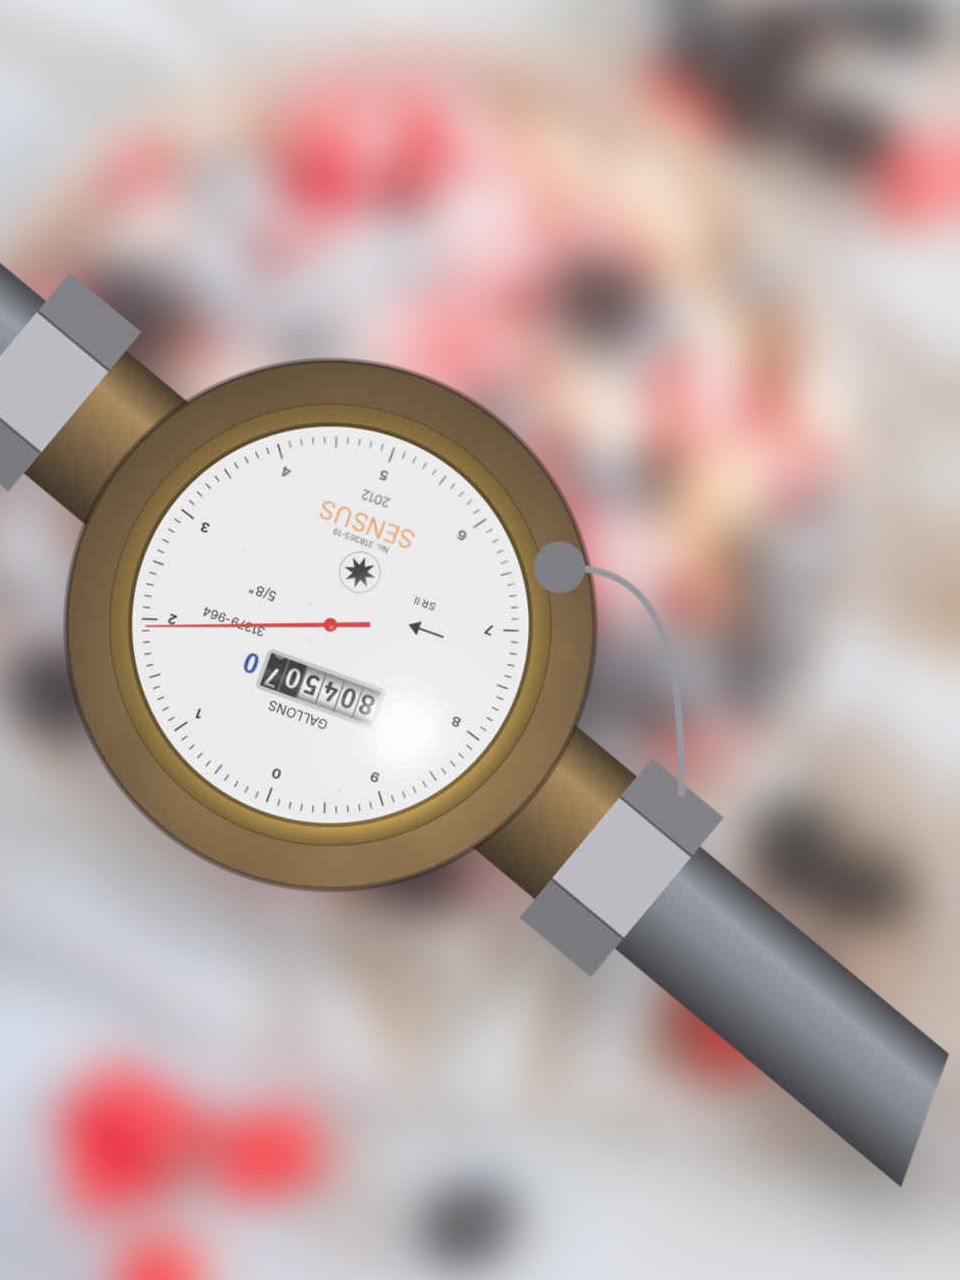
8045071.9 gal
